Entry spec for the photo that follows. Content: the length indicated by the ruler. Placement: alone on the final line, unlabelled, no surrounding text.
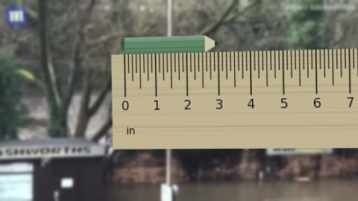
3 in
